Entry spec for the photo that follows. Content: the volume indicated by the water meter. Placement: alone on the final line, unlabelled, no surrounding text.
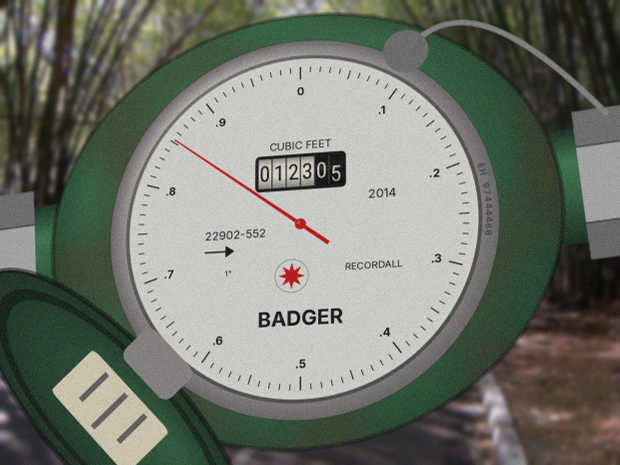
12304.85 ft³
